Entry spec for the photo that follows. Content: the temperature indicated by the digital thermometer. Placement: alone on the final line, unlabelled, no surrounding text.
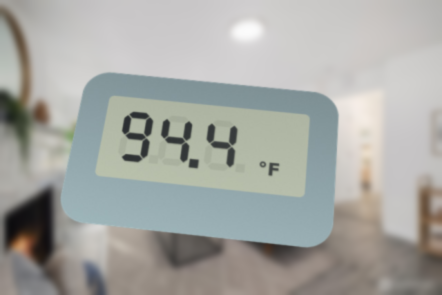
94.4 °F
